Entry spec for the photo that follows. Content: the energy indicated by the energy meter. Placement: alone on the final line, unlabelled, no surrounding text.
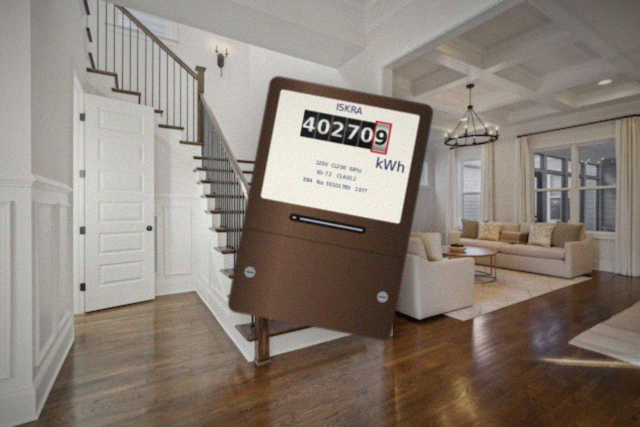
40270.9 kWh
